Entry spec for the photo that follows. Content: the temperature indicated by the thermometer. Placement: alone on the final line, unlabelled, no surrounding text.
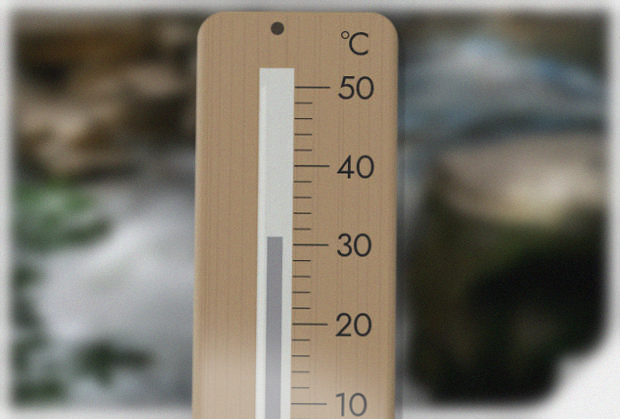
31 °C
